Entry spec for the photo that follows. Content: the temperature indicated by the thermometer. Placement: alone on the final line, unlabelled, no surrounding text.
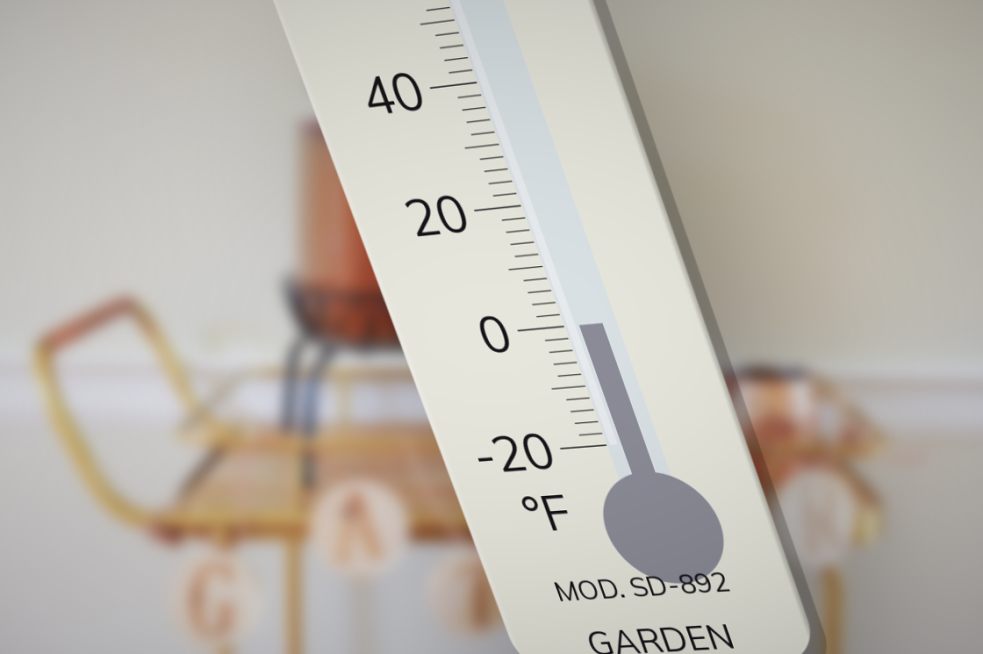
0 °F
